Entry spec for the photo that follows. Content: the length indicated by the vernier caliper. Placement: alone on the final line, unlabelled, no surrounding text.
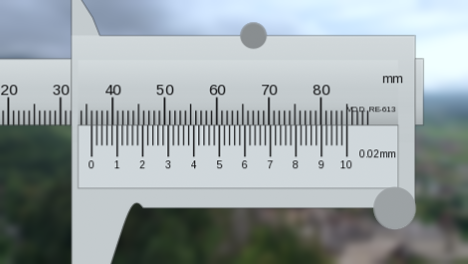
36.0 mm
